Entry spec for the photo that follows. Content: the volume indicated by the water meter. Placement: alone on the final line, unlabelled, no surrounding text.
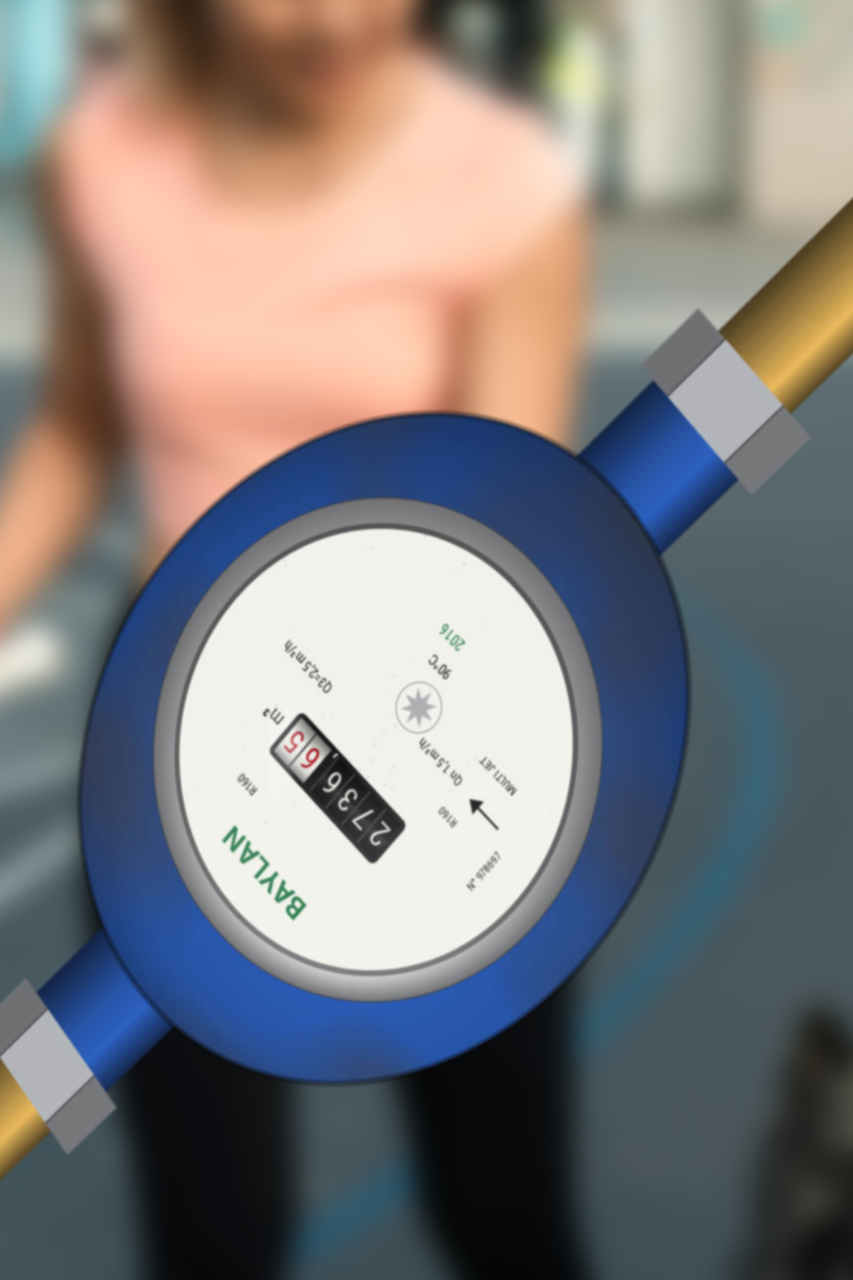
2736.65 m³
